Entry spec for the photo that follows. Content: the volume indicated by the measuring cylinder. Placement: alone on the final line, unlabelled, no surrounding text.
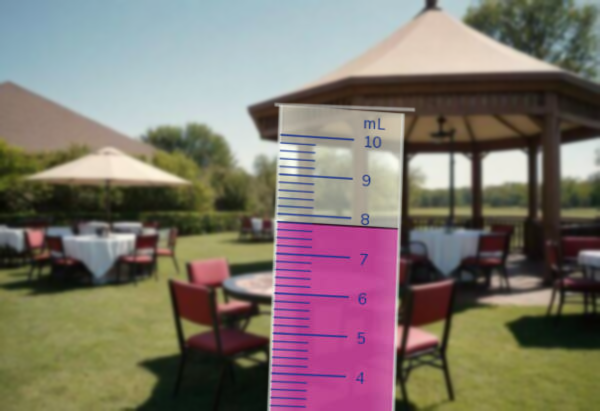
7.8 mL
